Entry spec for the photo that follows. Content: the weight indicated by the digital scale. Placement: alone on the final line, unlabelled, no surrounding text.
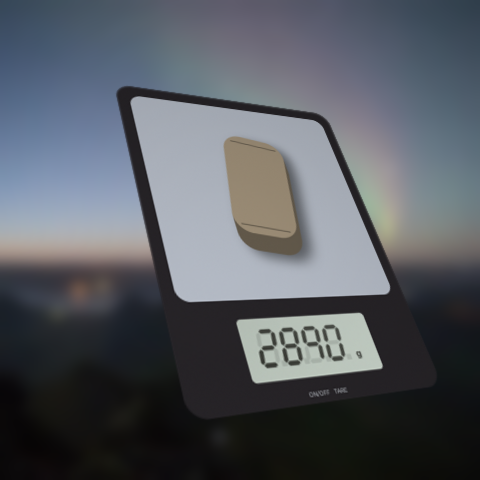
2890 g
